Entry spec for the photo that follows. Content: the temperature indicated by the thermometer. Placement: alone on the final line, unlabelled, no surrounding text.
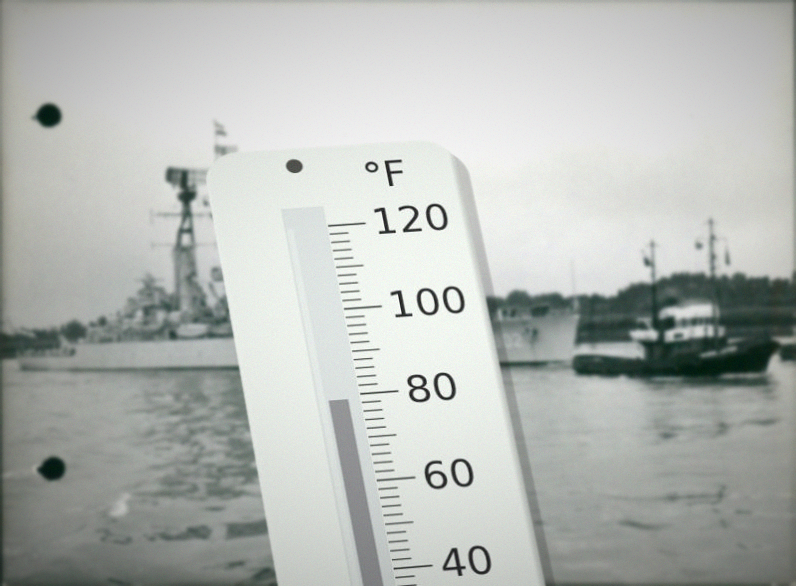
79 °F
